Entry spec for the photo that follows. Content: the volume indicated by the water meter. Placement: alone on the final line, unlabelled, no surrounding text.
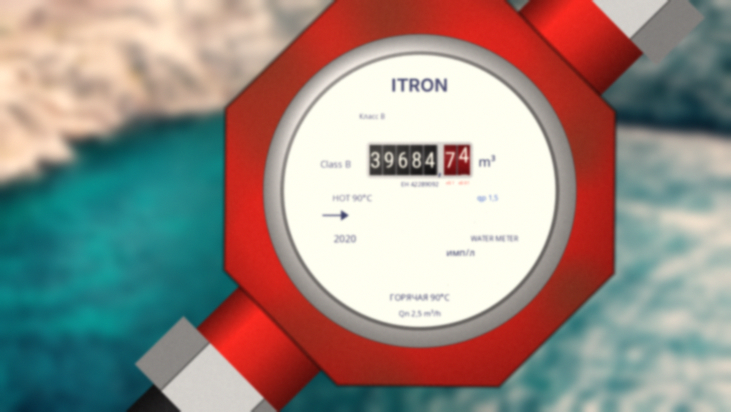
39684.74 m³
